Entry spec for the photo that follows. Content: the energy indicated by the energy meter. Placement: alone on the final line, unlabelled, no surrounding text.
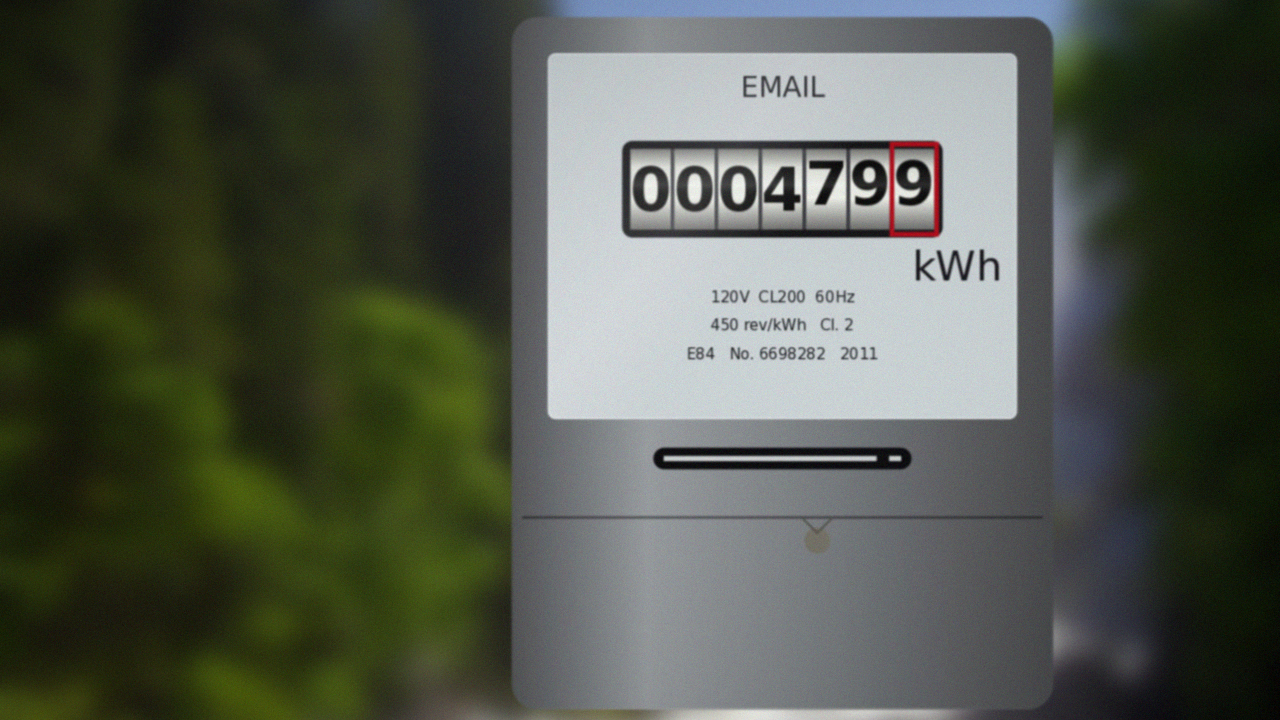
479.9 kWh
